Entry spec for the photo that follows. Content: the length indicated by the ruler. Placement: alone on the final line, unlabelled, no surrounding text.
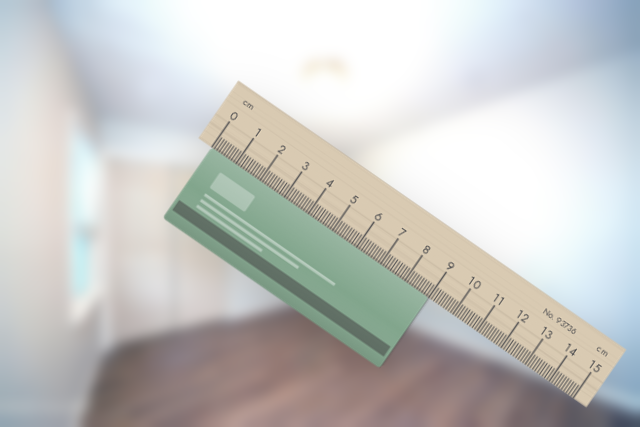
9 cm
